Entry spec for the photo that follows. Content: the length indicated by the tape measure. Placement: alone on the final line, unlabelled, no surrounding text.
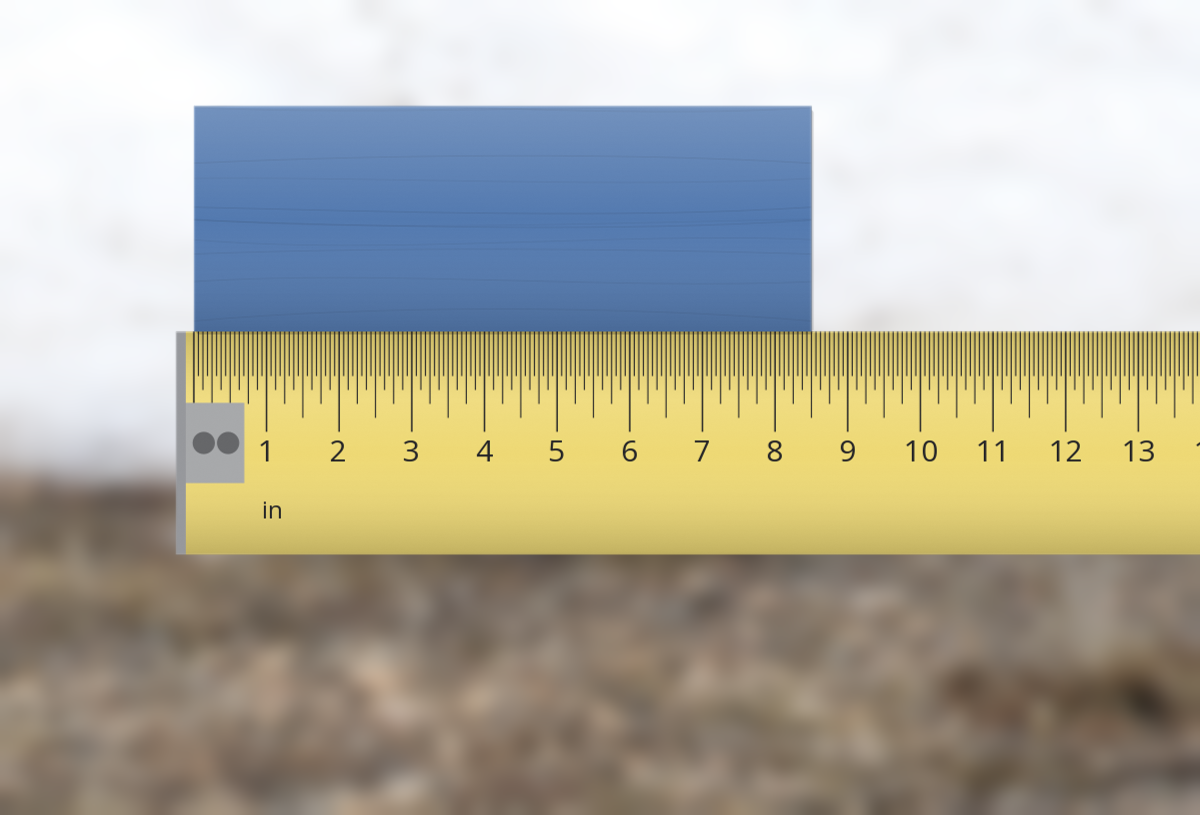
8.5 in
